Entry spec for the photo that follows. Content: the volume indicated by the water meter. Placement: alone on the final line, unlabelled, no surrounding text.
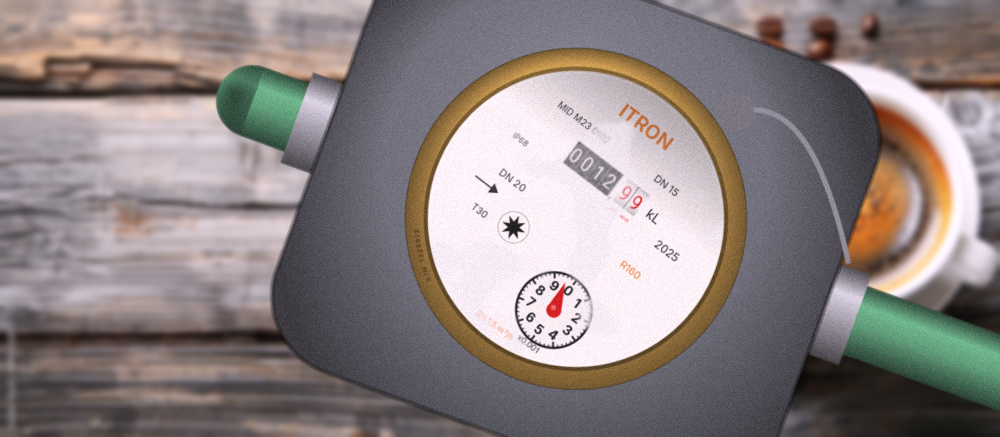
12.989 kL
